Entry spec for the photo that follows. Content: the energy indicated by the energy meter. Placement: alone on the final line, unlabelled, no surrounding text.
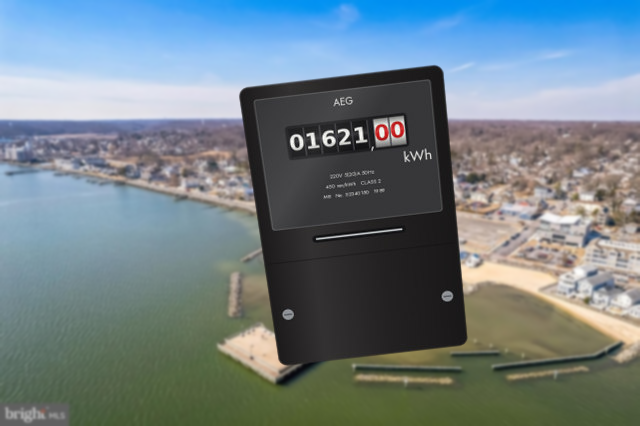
1621.00 kWh
